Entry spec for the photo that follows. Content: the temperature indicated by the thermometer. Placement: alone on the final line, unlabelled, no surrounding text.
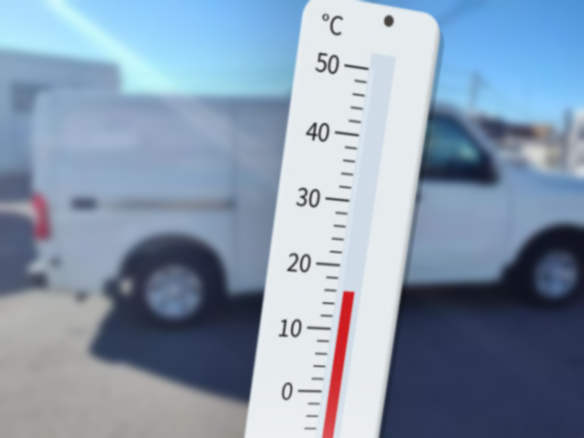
16 °C
